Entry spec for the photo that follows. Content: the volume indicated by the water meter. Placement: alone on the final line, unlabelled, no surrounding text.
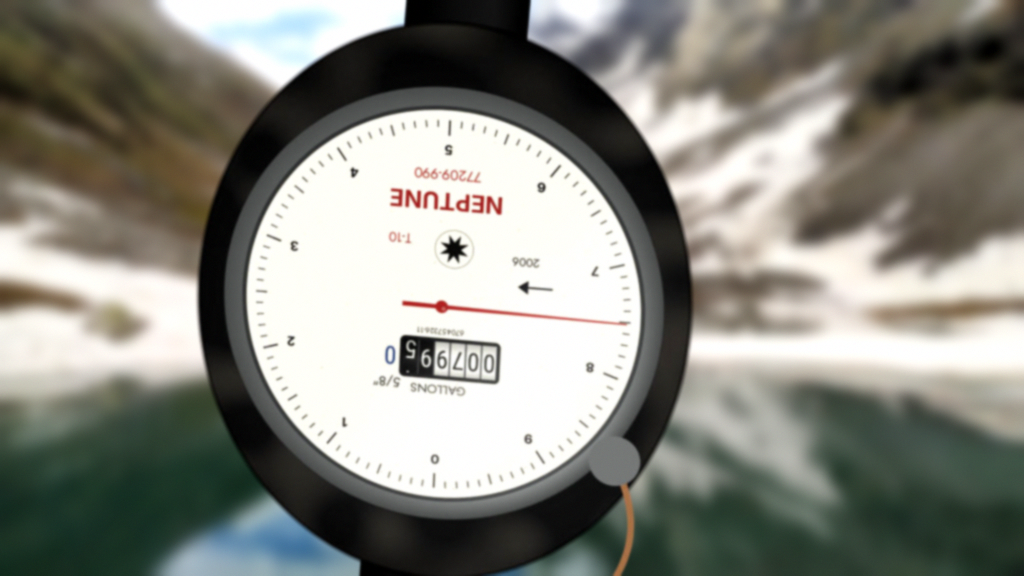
79947.5 gal
